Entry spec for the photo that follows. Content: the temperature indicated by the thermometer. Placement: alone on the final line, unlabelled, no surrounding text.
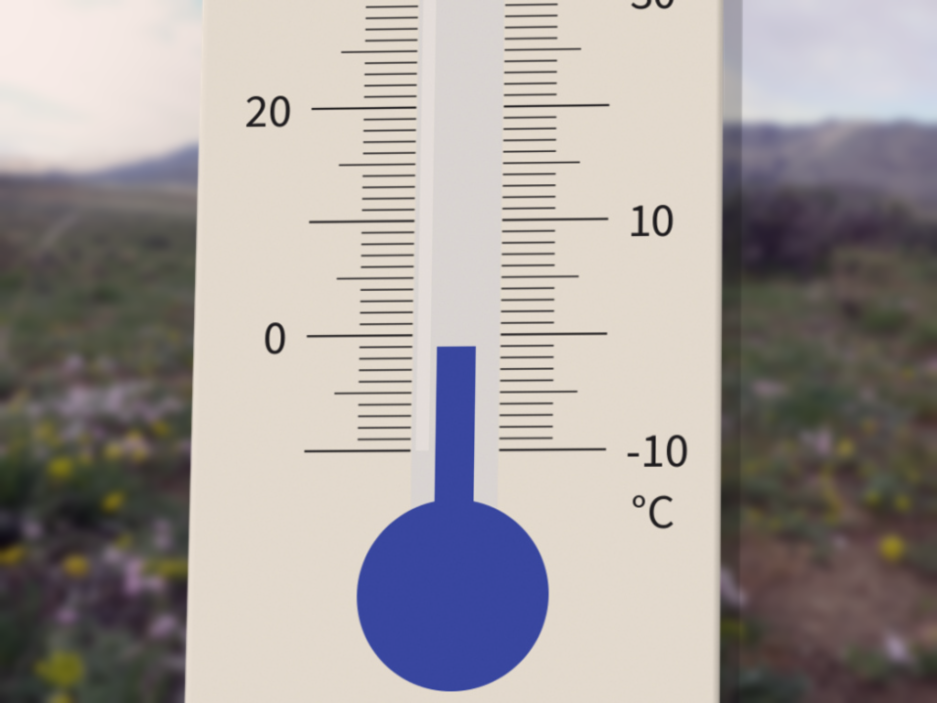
-1 °C
